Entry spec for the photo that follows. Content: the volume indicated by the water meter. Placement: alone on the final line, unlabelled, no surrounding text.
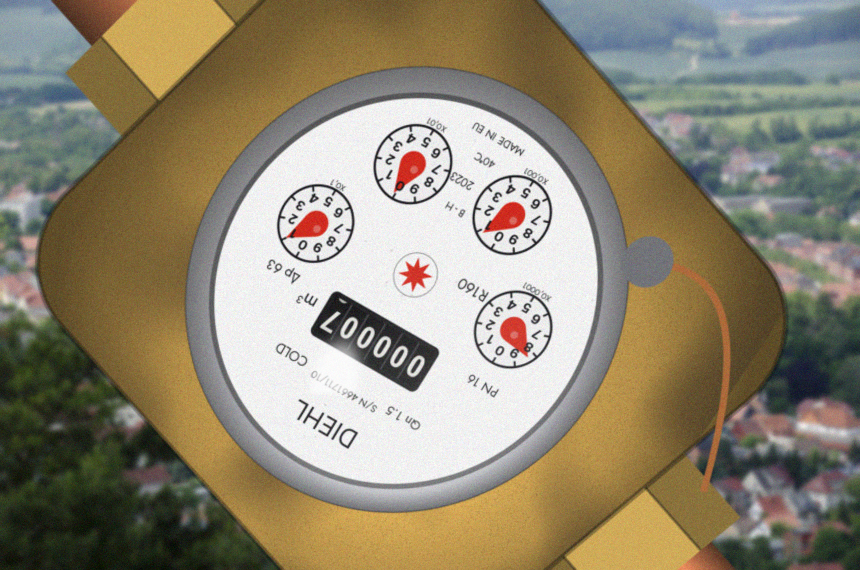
7.1008 m³
